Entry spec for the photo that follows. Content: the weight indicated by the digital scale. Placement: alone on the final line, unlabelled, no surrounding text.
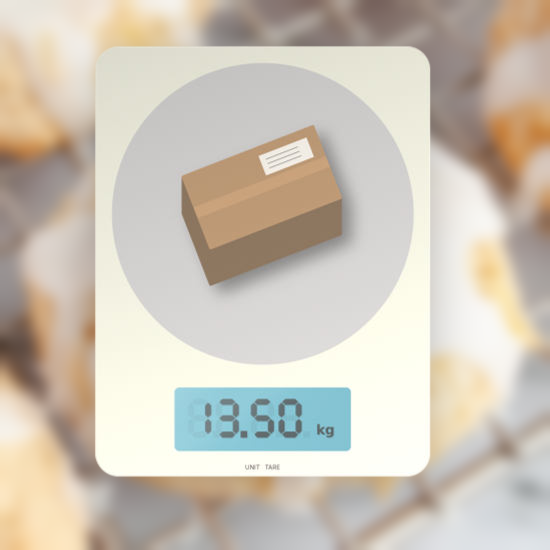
13.50 kg
